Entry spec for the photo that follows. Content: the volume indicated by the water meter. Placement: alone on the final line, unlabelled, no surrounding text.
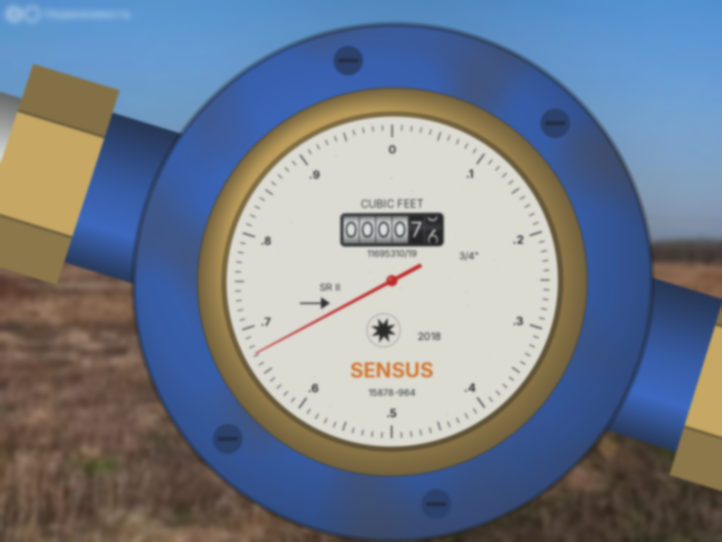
75.67 ft³
